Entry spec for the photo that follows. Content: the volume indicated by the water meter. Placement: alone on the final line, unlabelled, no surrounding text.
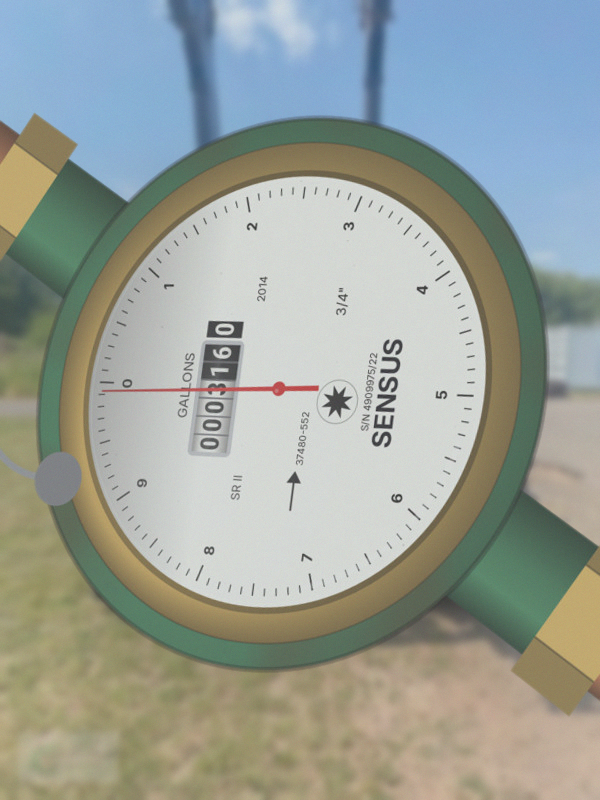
3159.9 gal
